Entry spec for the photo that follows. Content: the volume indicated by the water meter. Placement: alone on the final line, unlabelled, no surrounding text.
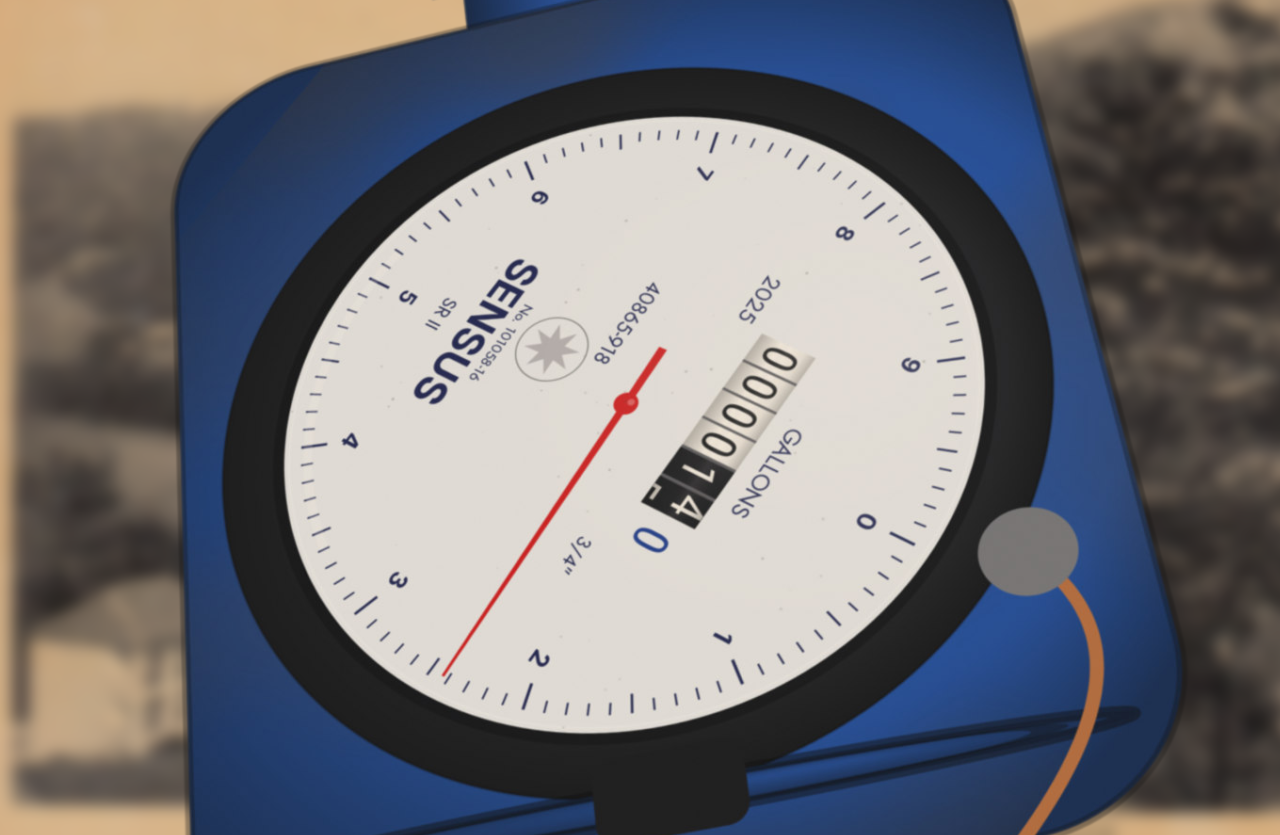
142.4 gal
